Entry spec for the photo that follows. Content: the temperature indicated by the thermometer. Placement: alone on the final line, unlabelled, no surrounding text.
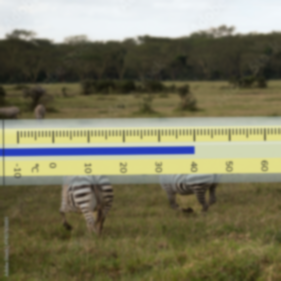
40 °C
